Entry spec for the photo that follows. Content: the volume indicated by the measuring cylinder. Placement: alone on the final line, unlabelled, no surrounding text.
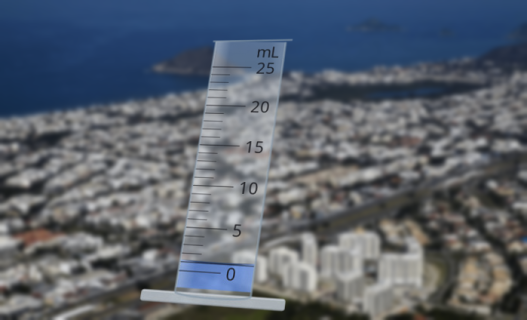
1 mL
